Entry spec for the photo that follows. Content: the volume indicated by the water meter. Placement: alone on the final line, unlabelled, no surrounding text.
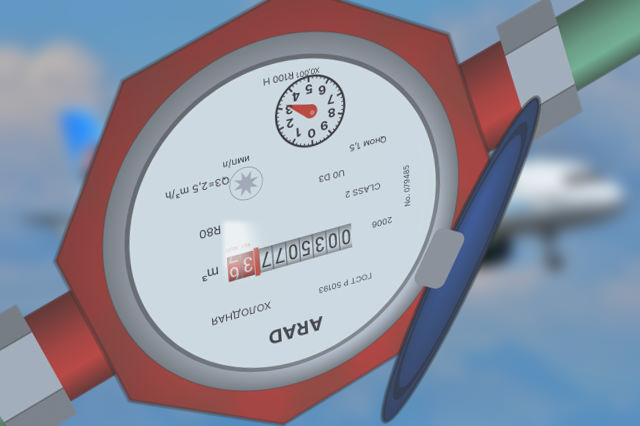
35077.363 m³
